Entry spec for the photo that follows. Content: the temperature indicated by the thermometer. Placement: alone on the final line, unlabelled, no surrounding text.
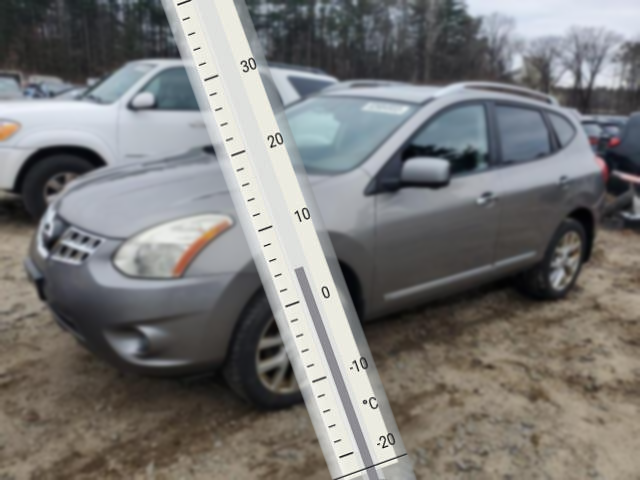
4 °C
